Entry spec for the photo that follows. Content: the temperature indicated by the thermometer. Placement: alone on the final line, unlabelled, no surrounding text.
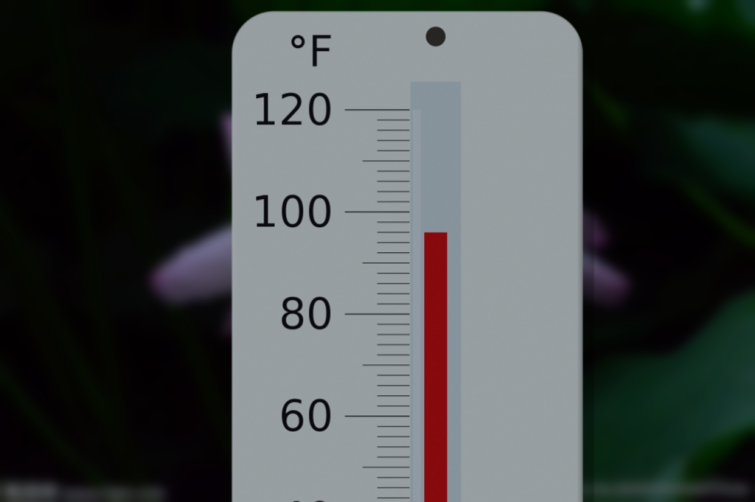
96 °F
